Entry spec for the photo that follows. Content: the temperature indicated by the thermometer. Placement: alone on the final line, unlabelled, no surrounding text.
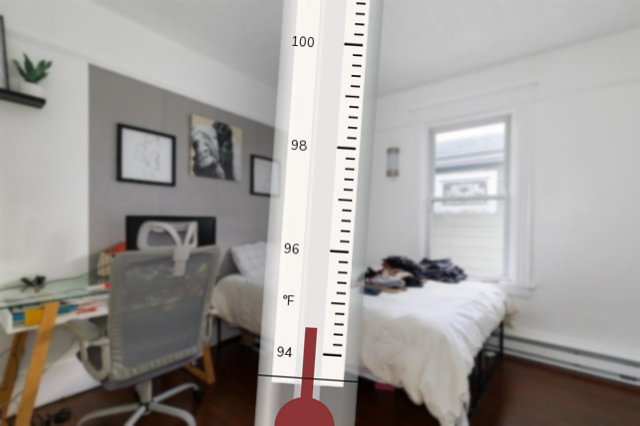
94.5 °F
